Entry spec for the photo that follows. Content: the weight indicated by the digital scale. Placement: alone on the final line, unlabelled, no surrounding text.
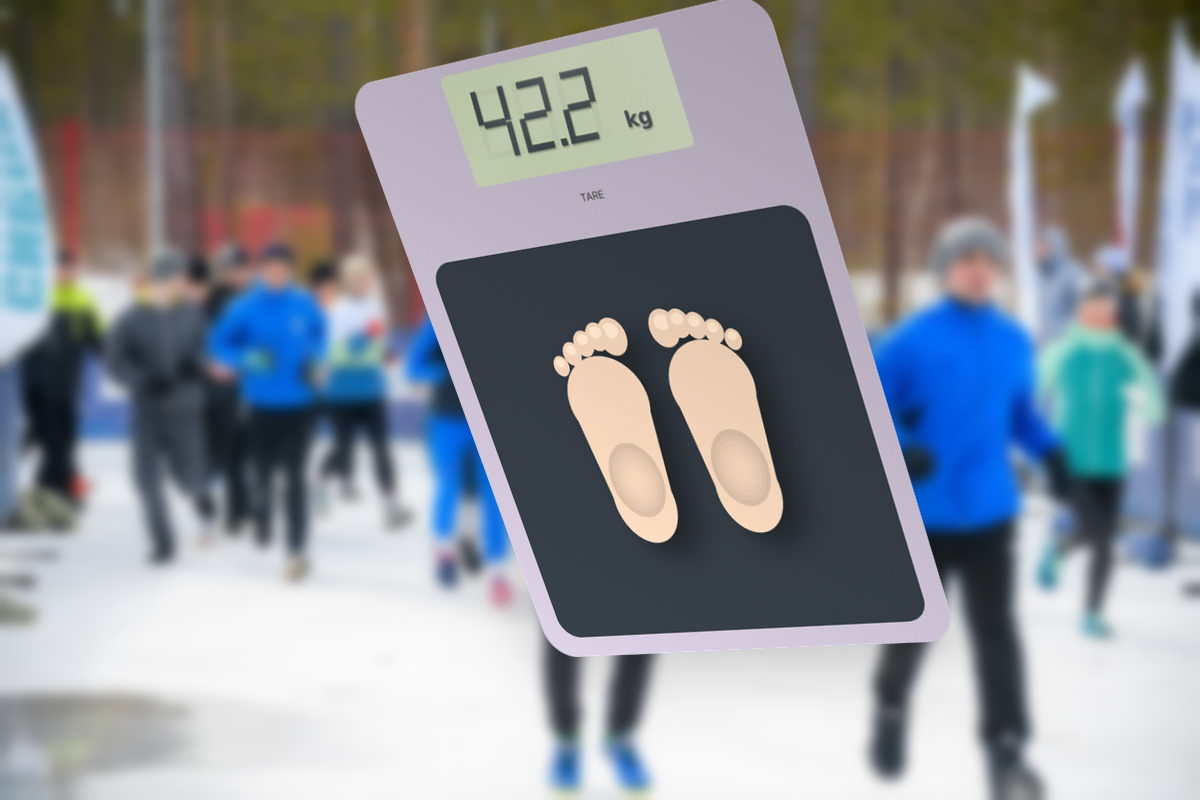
42.2 kg
